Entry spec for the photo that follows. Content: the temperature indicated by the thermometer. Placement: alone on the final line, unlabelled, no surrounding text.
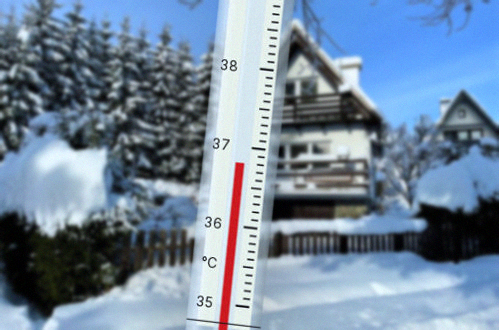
36.8 °C
